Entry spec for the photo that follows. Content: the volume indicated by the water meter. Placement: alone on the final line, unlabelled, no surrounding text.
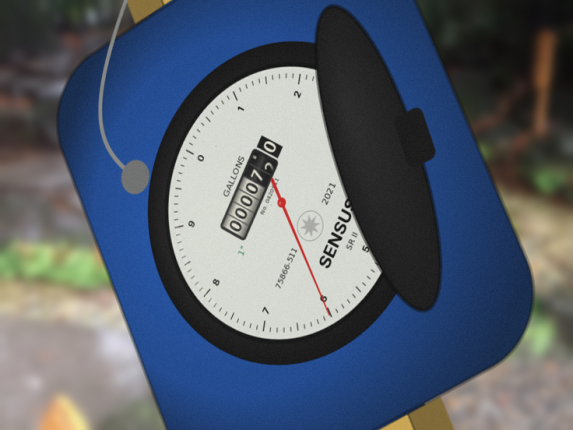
716.0 gal
